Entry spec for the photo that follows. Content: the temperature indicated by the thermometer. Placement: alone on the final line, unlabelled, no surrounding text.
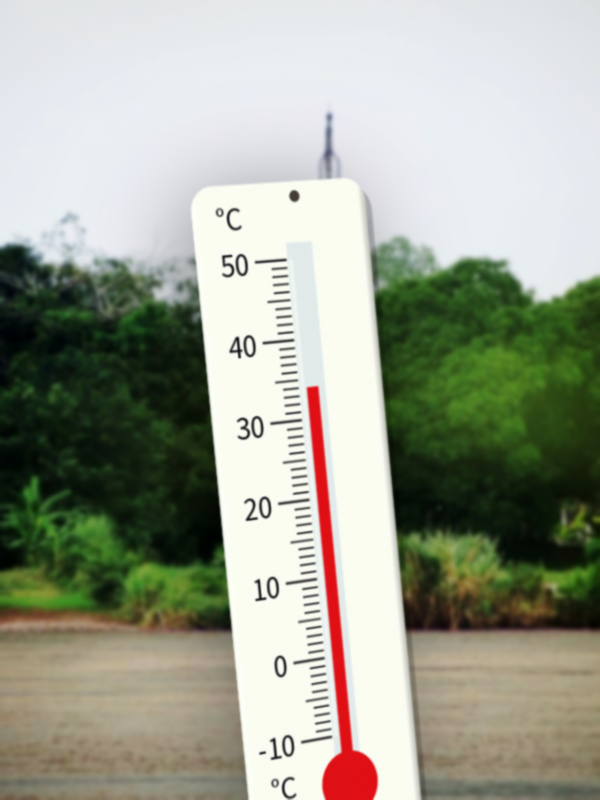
34 °C
